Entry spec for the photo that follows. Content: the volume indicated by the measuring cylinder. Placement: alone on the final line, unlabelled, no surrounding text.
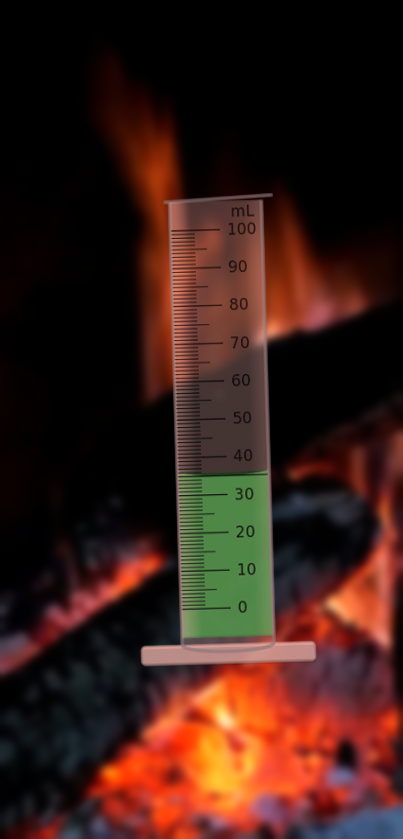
35 mL
